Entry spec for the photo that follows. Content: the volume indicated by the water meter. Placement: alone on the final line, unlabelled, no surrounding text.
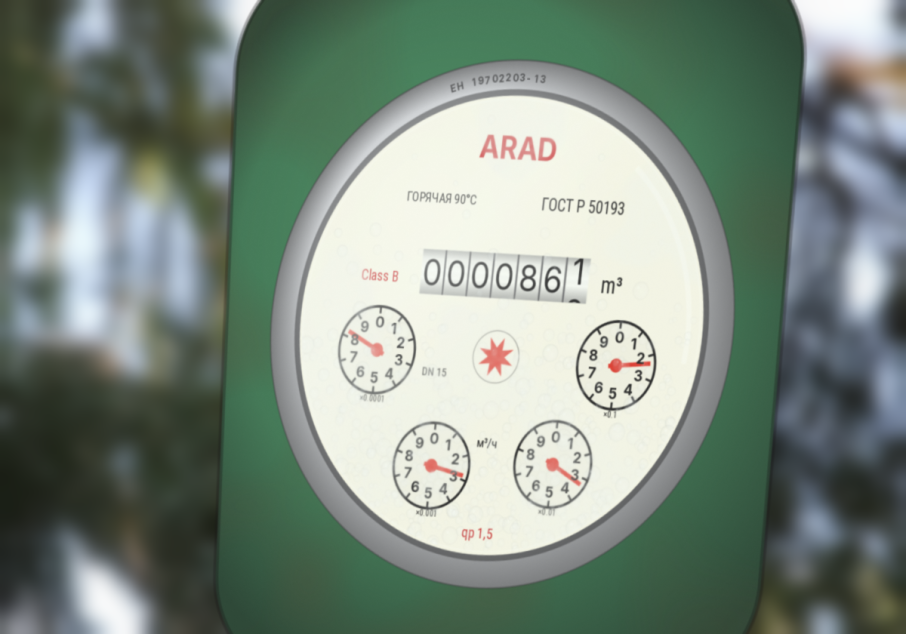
861.2328 m³
